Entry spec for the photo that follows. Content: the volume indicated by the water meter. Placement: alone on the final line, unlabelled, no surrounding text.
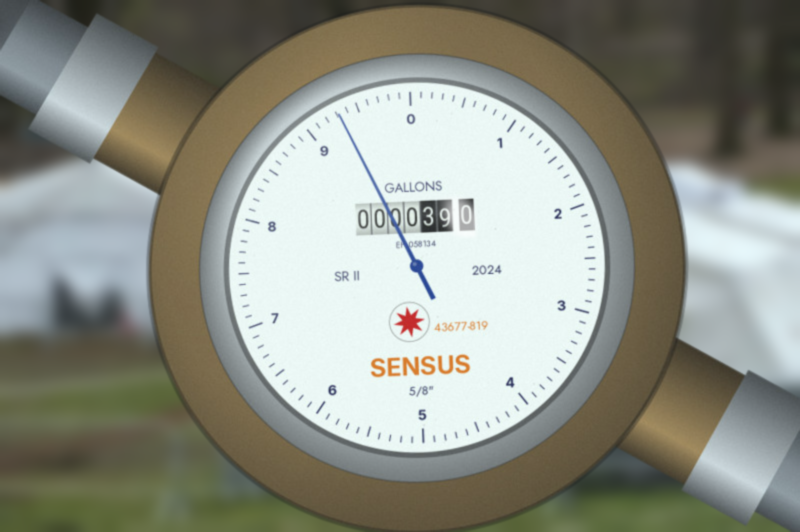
389.3 gal
